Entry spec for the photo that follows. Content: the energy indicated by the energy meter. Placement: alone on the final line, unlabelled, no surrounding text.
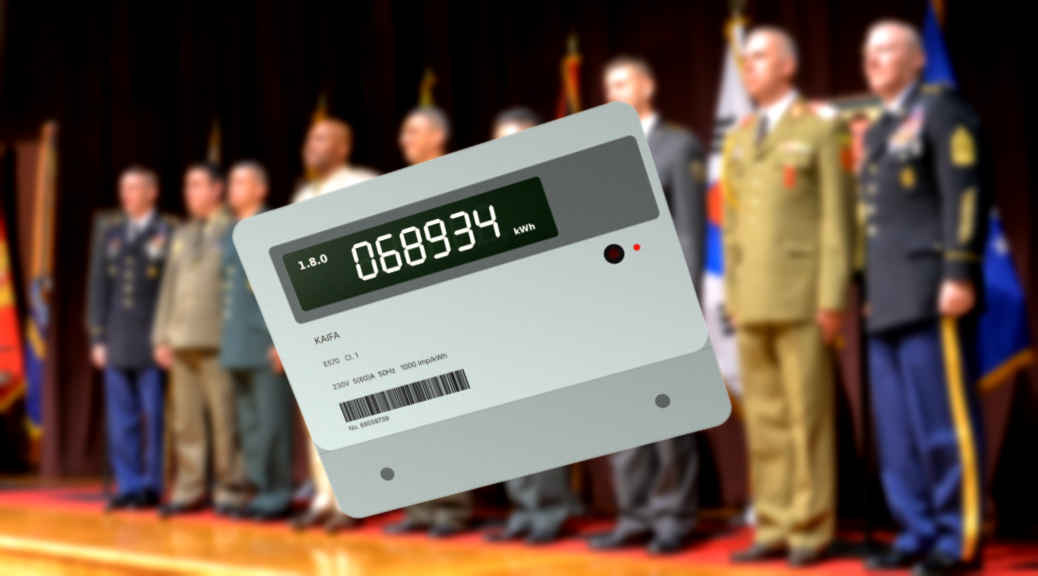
68934 kWh
